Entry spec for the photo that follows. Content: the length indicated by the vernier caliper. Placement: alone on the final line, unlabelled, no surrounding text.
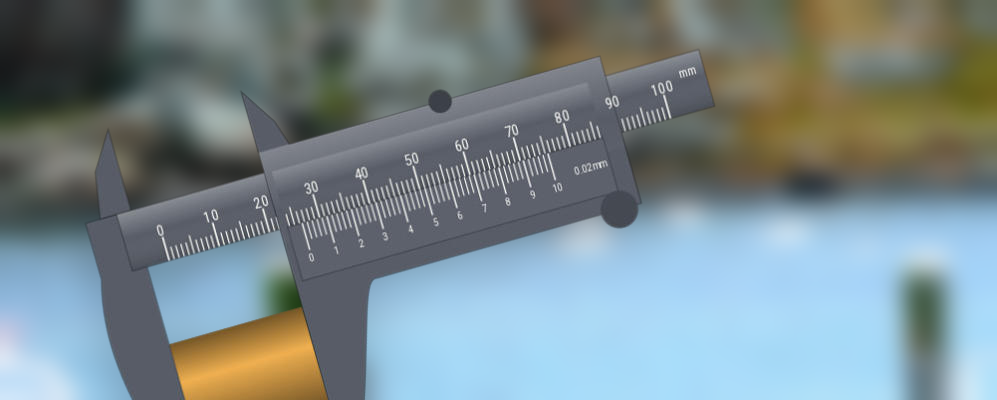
26.5 mm
